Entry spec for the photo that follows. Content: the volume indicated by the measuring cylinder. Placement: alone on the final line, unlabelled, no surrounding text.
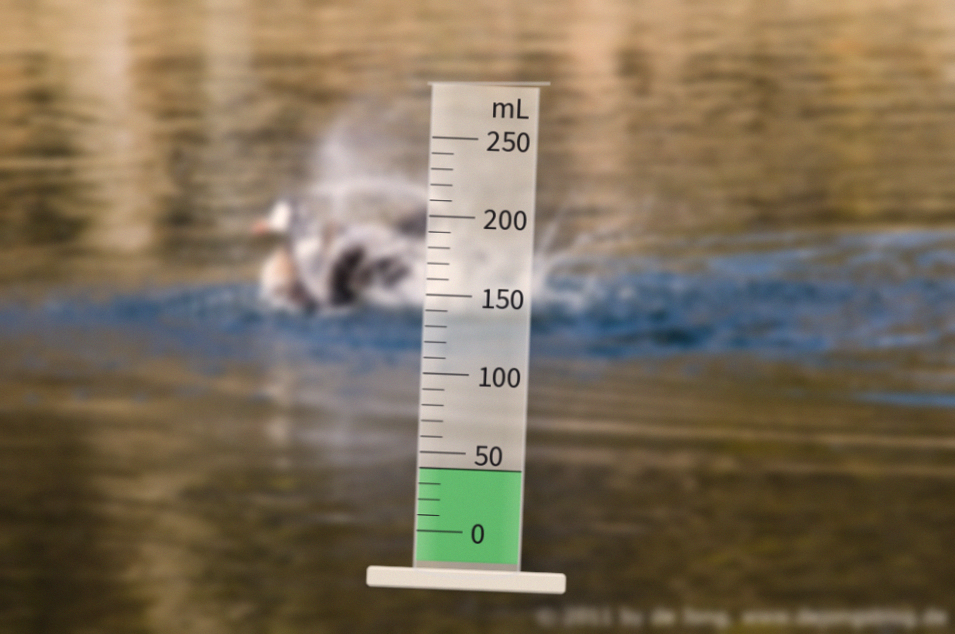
40 mL
